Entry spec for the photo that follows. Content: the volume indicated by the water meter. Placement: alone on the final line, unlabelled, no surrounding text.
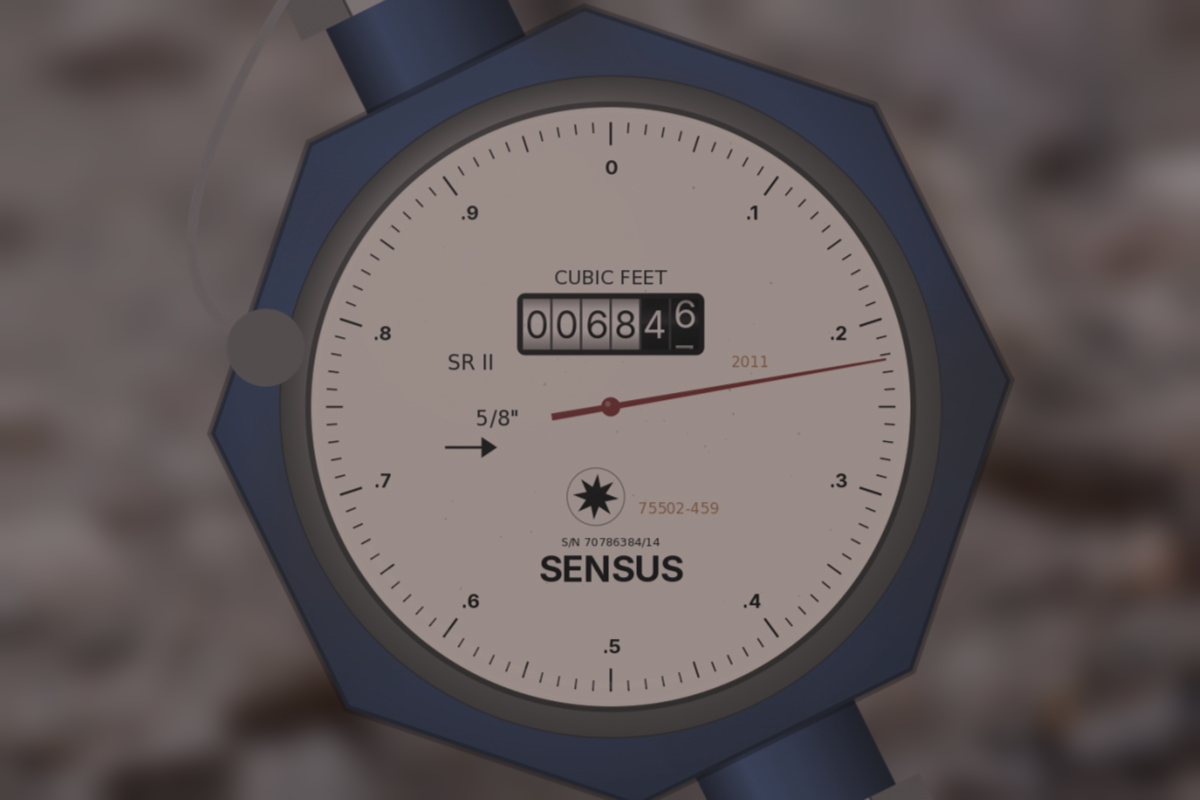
6846.22 ft³
